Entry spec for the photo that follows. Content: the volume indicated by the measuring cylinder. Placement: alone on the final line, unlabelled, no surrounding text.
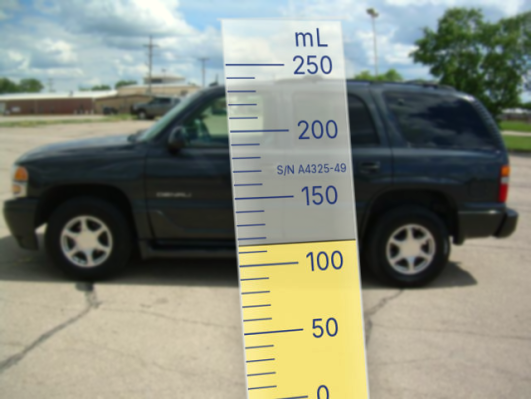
115 mL
